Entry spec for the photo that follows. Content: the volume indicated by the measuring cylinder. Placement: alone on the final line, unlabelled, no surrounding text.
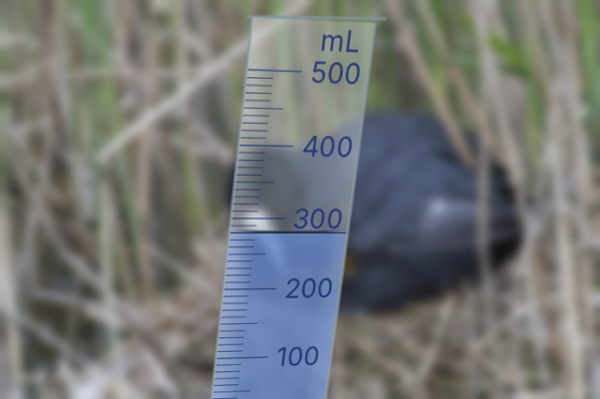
280 mL
